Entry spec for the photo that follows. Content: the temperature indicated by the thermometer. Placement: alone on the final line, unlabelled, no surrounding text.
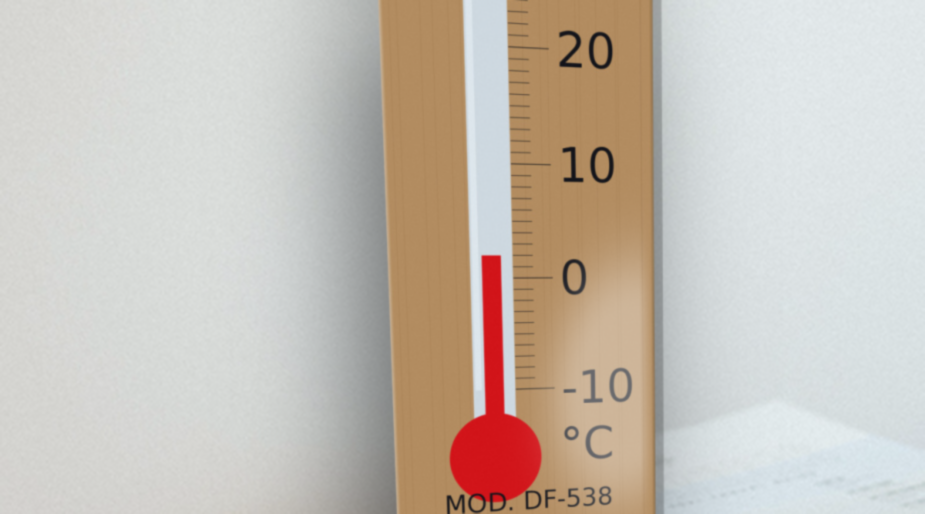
2 °C
